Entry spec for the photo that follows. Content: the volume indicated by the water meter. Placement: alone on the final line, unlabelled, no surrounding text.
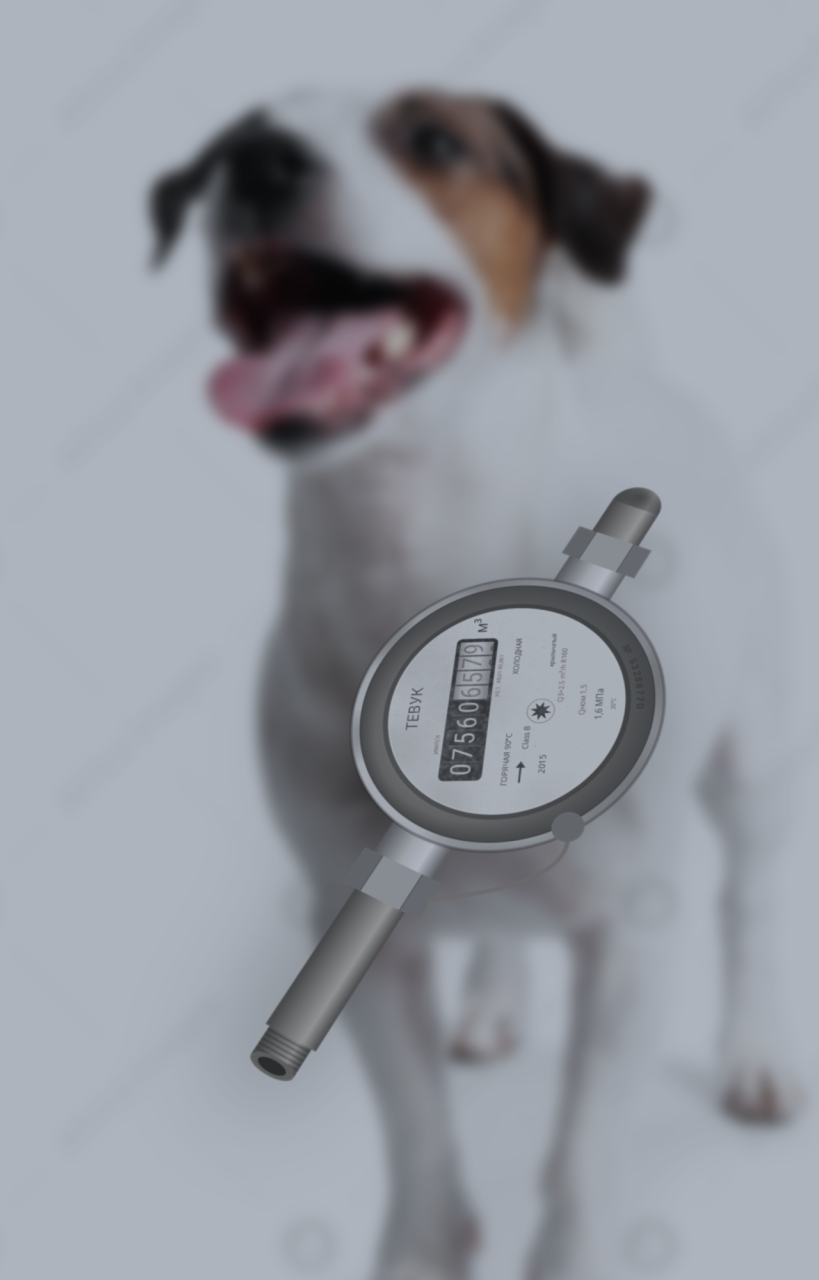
7560.6579 m³
